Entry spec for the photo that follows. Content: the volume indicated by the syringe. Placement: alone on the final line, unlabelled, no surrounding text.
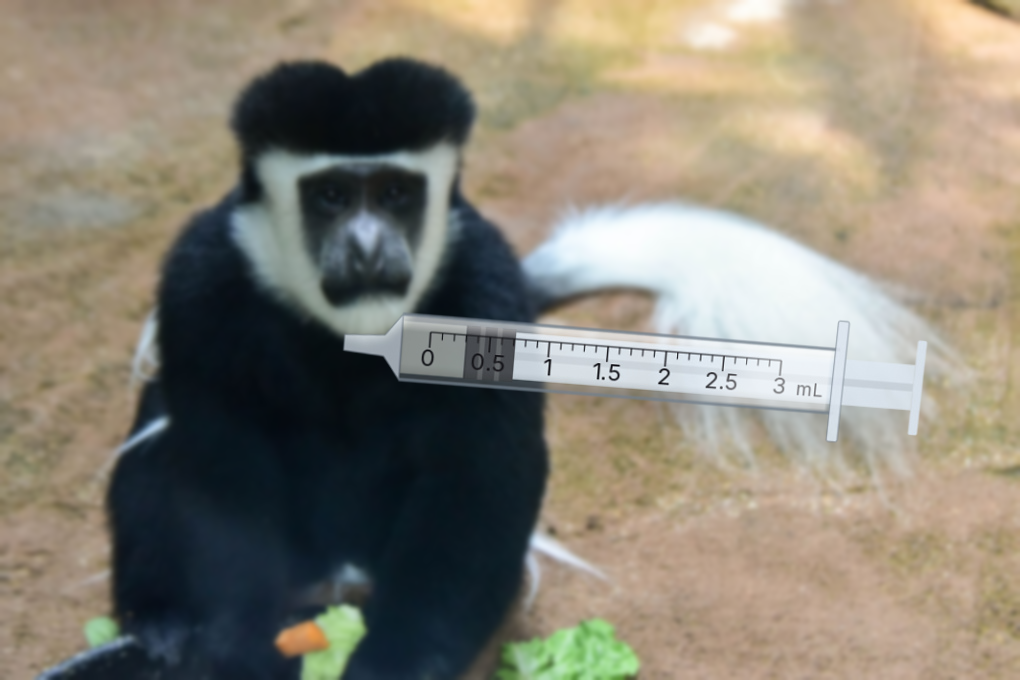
0.3 mL
